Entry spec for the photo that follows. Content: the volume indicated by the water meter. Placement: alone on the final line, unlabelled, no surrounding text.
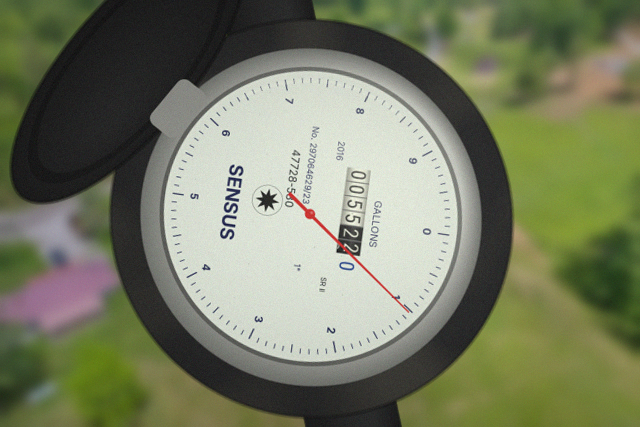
55221.0 gal
